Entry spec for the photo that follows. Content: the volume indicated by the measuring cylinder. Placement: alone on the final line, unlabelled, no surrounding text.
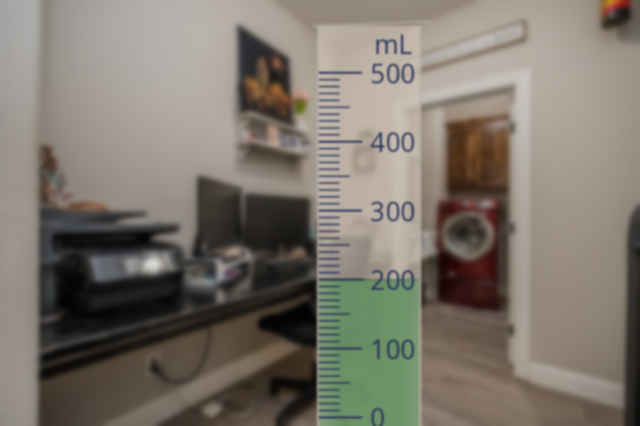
200 mL
